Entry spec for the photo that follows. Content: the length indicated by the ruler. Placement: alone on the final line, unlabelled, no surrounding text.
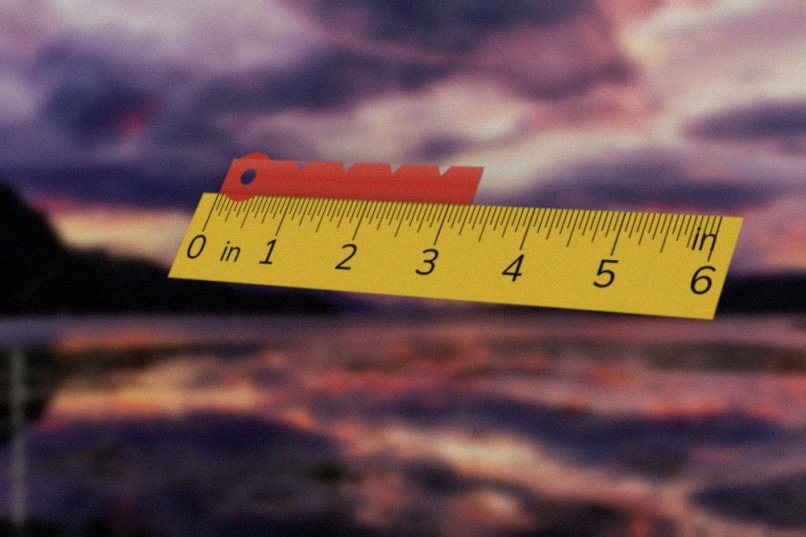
3.25 in
